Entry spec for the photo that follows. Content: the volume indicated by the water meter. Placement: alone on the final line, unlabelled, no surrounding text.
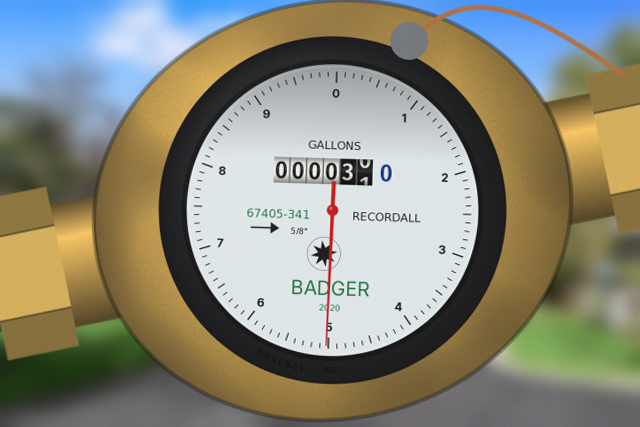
305.0 gal
